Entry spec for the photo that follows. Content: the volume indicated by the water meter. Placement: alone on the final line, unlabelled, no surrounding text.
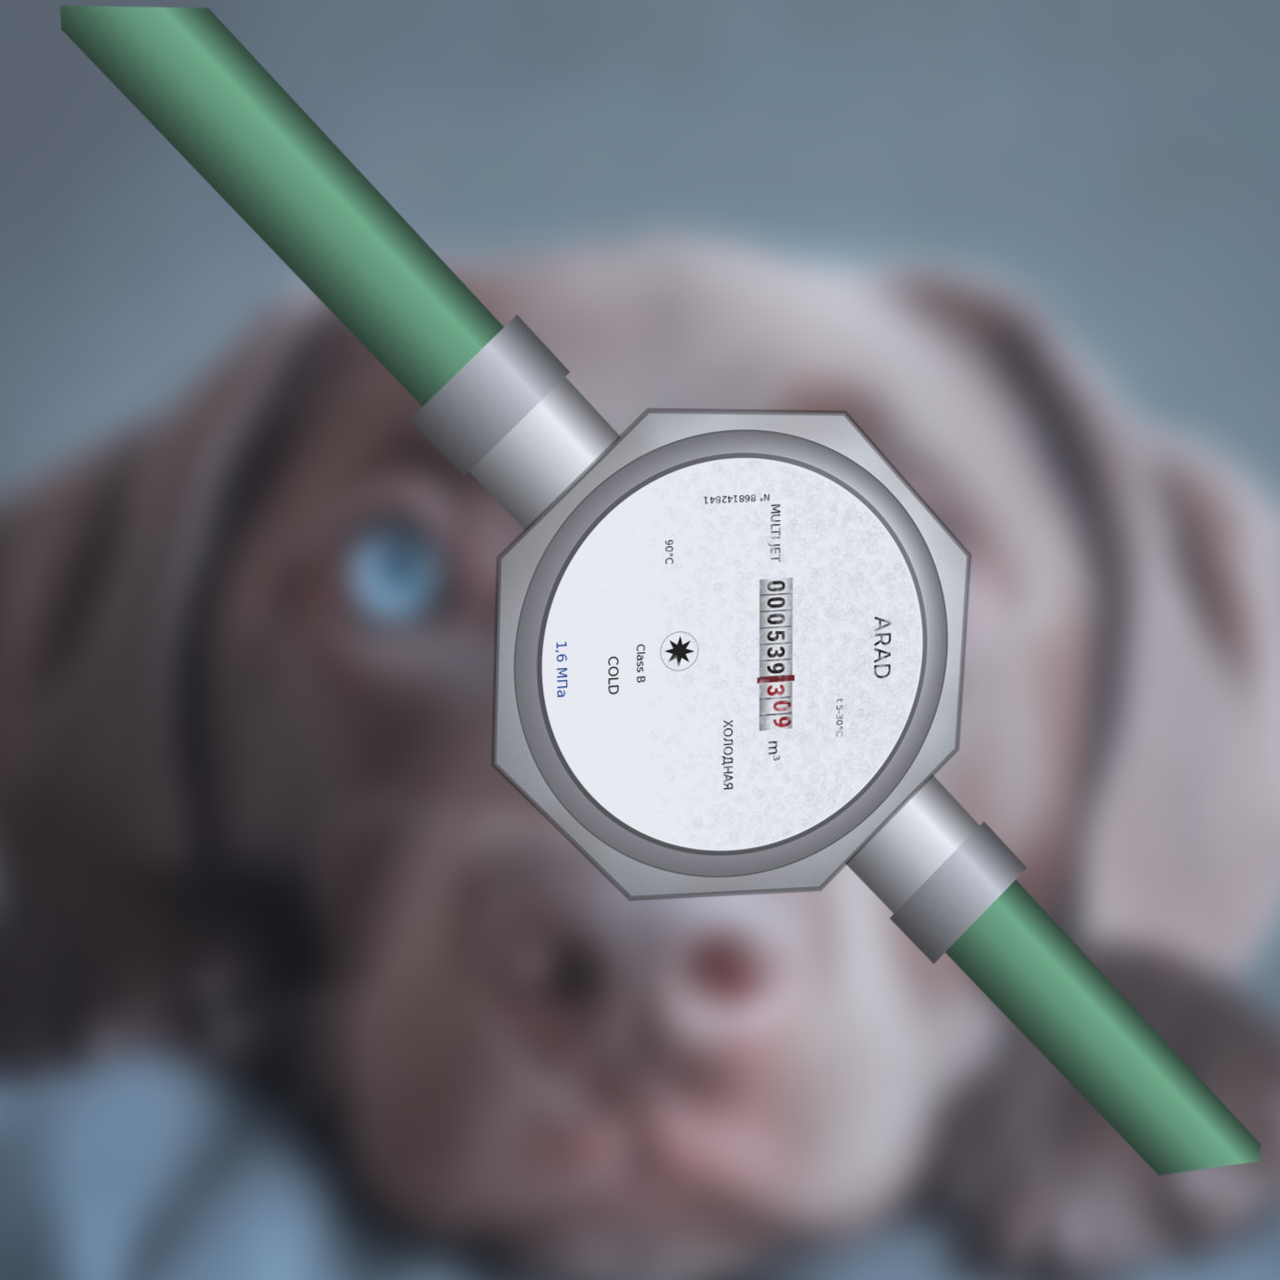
539.309 m³
